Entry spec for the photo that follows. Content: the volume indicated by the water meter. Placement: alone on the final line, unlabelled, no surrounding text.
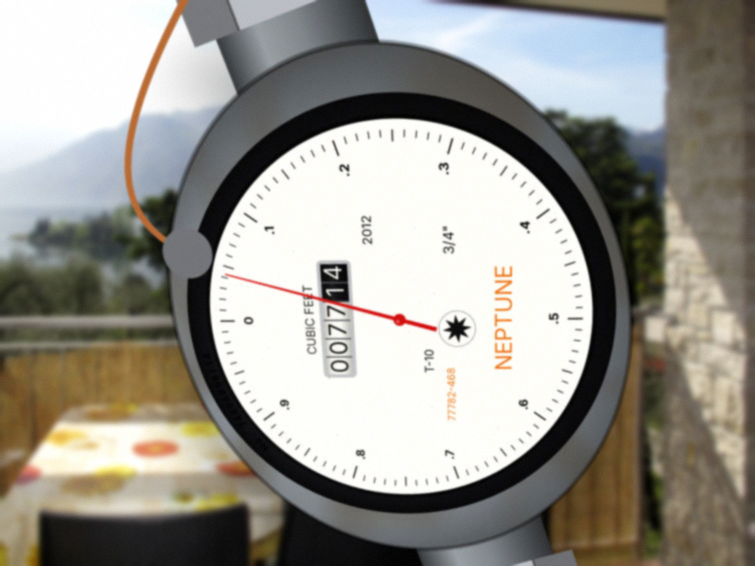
7714.04 ft³
